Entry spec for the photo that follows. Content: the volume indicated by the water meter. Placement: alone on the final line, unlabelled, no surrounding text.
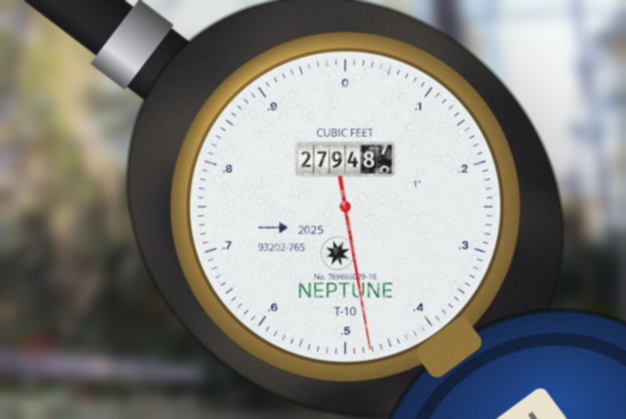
279487.47 ft³
